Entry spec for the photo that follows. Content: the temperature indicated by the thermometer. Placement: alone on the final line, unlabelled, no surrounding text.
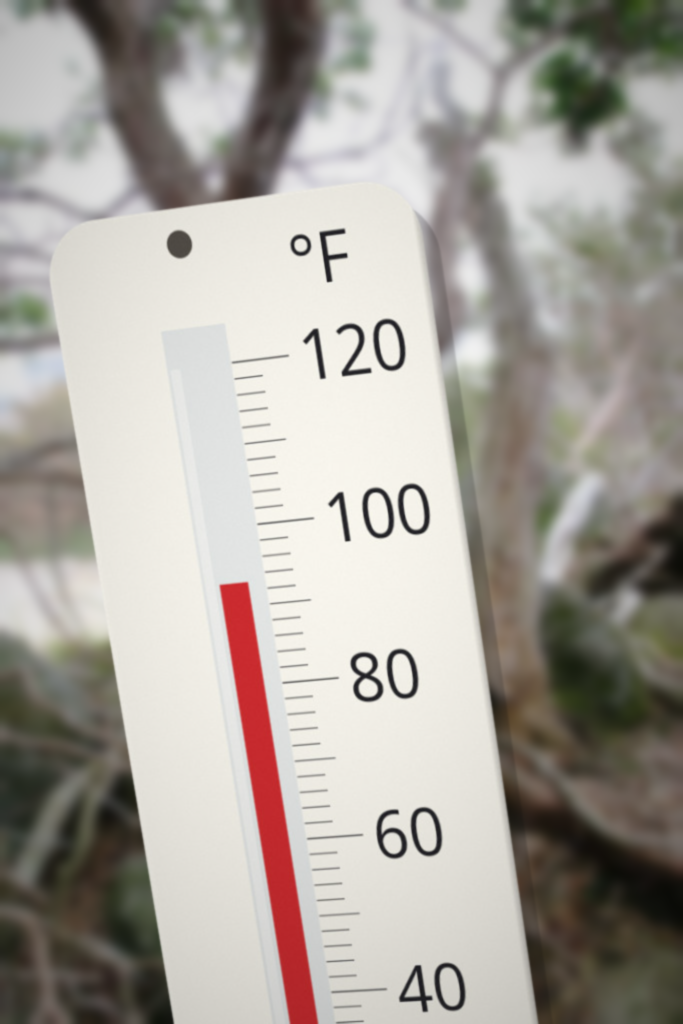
93 °F
